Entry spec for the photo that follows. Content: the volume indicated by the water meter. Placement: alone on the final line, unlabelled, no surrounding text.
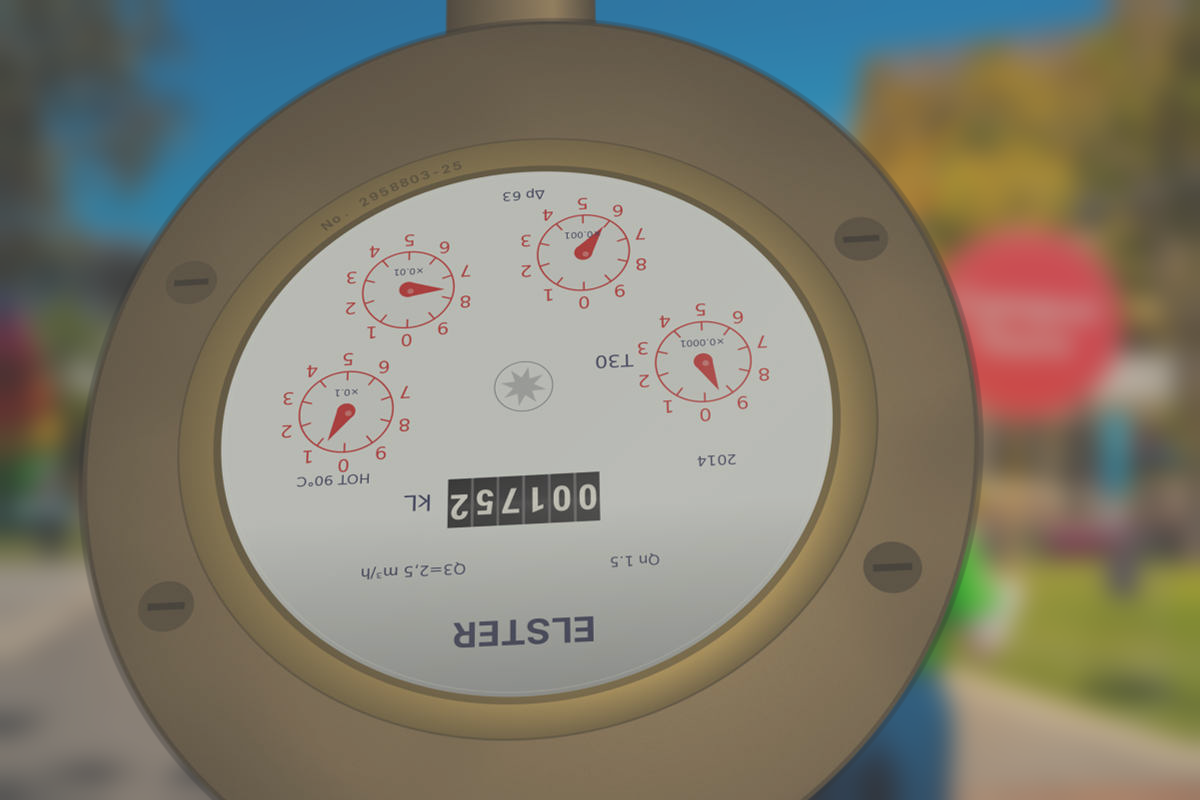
1752.0759 kL
